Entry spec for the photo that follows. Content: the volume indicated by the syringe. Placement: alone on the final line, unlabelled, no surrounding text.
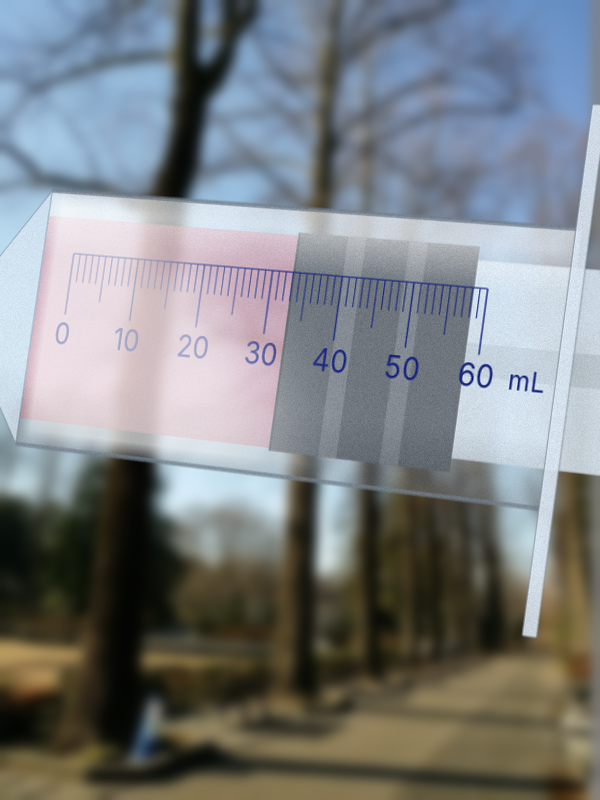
33 mL
